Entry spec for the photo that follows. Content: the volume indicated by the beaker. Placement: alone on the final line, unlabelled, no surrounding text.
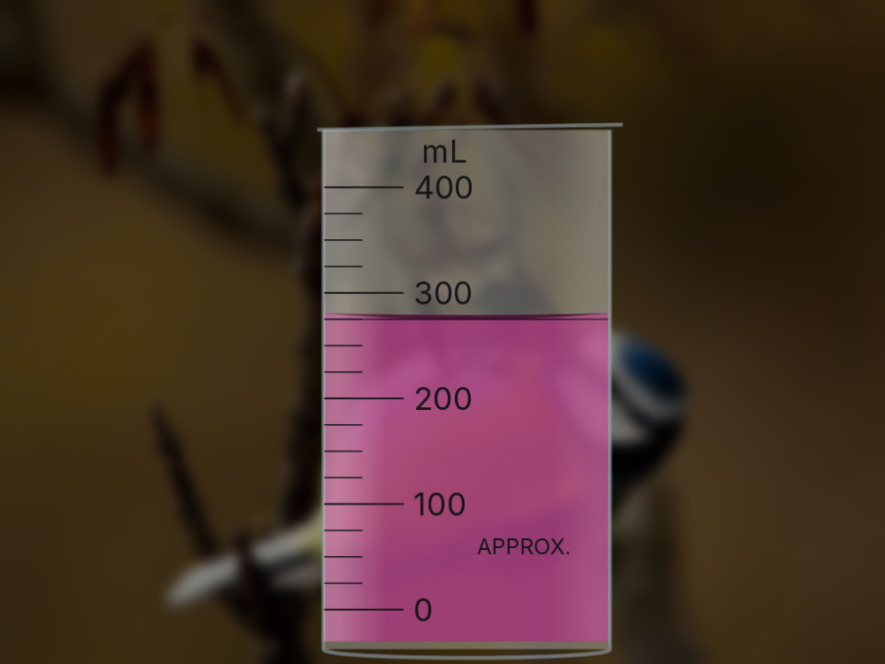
275 mL
